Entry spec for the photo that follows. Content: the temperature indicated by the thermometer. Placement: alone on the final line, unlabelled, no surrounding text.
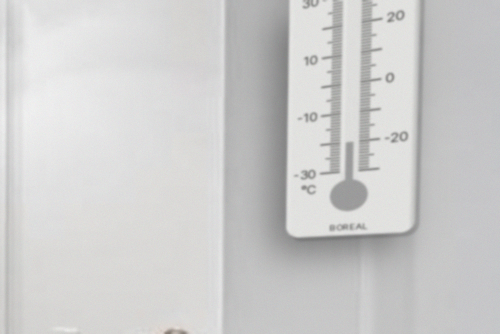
-20 °C
